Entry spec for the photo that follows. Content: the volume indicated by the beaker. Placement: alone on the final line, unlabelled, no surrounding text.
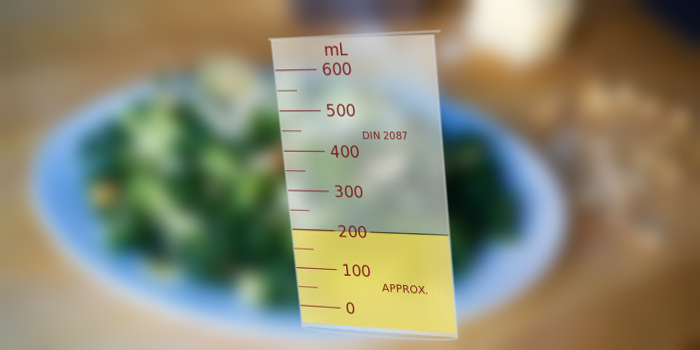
200 mL
